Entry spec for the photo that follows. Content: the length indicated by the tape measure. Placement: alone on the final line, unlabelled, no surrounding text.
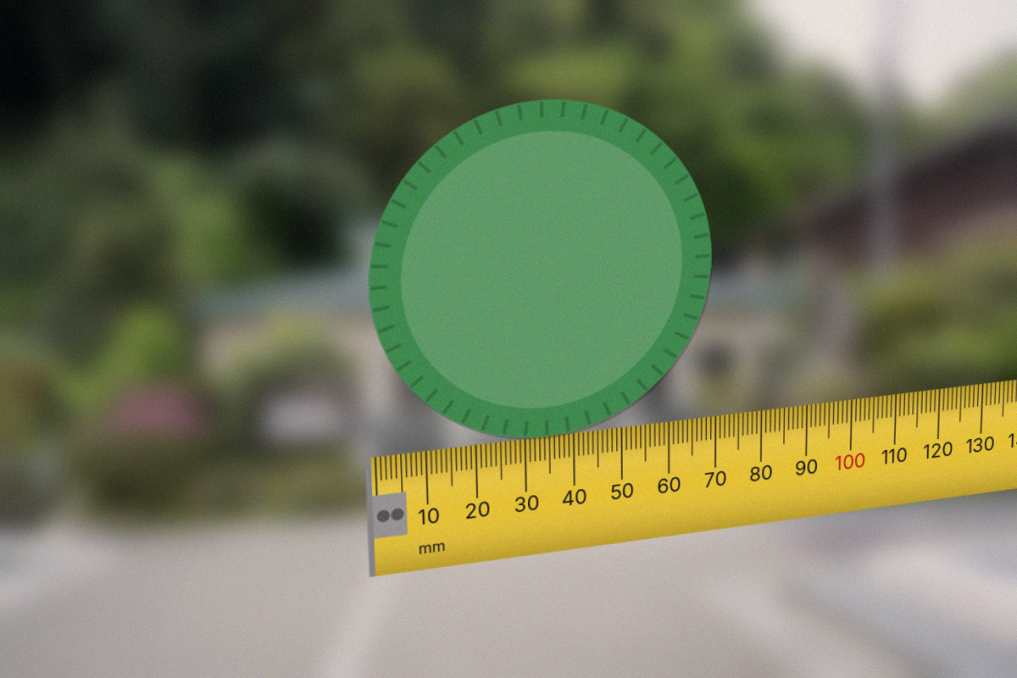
69 mm
